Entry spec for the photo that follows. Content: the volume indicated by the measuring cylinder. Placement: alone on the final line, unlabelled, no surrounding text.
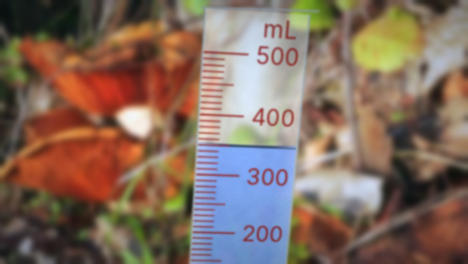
350 mL
